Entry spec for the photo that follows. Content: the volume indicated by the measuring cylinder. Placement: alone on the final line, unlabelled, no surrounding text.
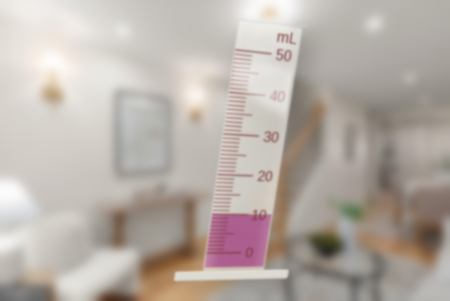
10 mL
